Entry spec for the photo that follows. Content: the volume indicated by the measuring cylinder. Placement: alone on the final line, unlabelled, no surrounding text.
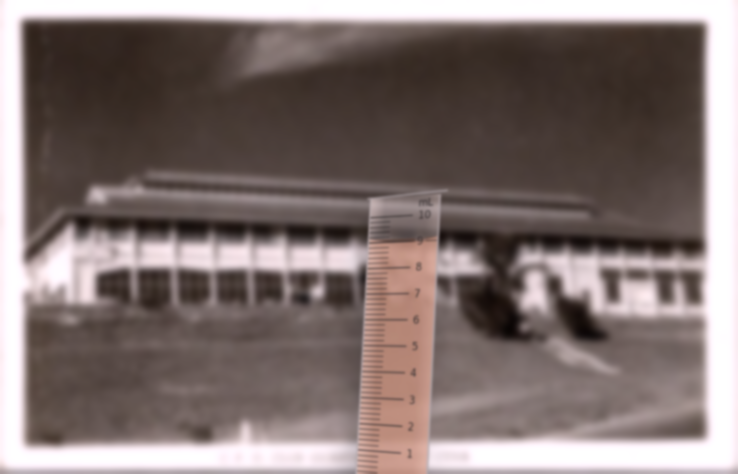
9 mL
